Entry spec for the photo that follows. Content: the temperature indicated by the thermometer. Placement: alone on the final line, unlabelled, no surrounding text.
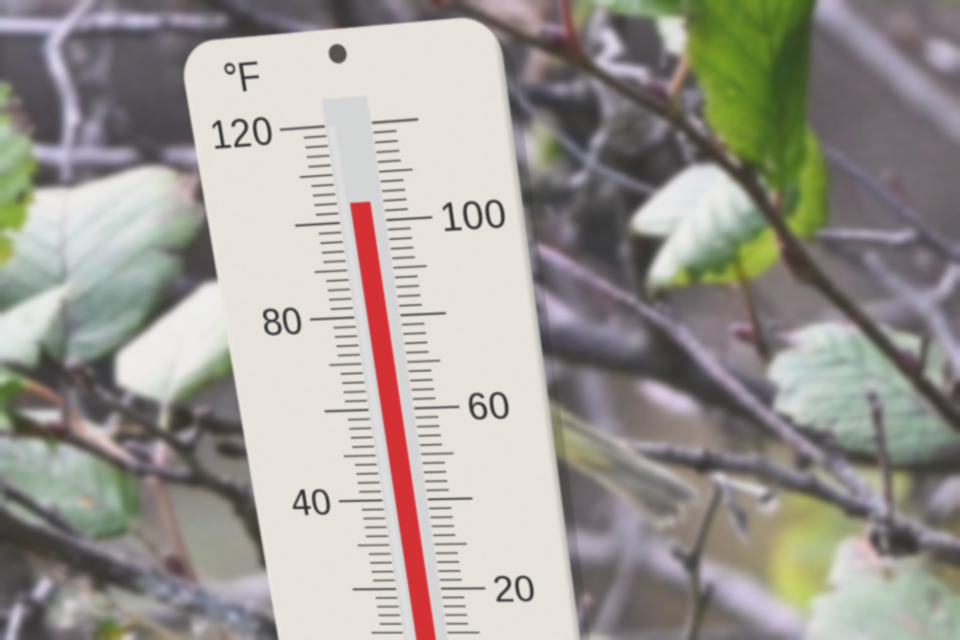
104 °F
